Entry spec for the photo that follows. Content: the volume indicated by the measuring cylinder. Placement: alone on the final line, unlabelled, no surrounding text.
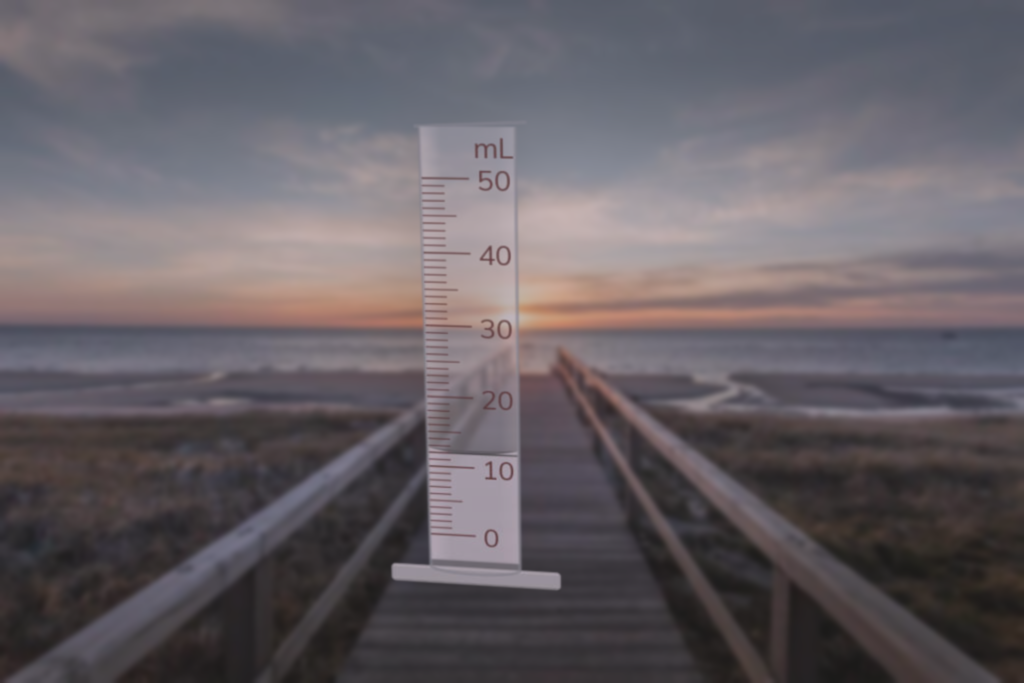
12 mL
